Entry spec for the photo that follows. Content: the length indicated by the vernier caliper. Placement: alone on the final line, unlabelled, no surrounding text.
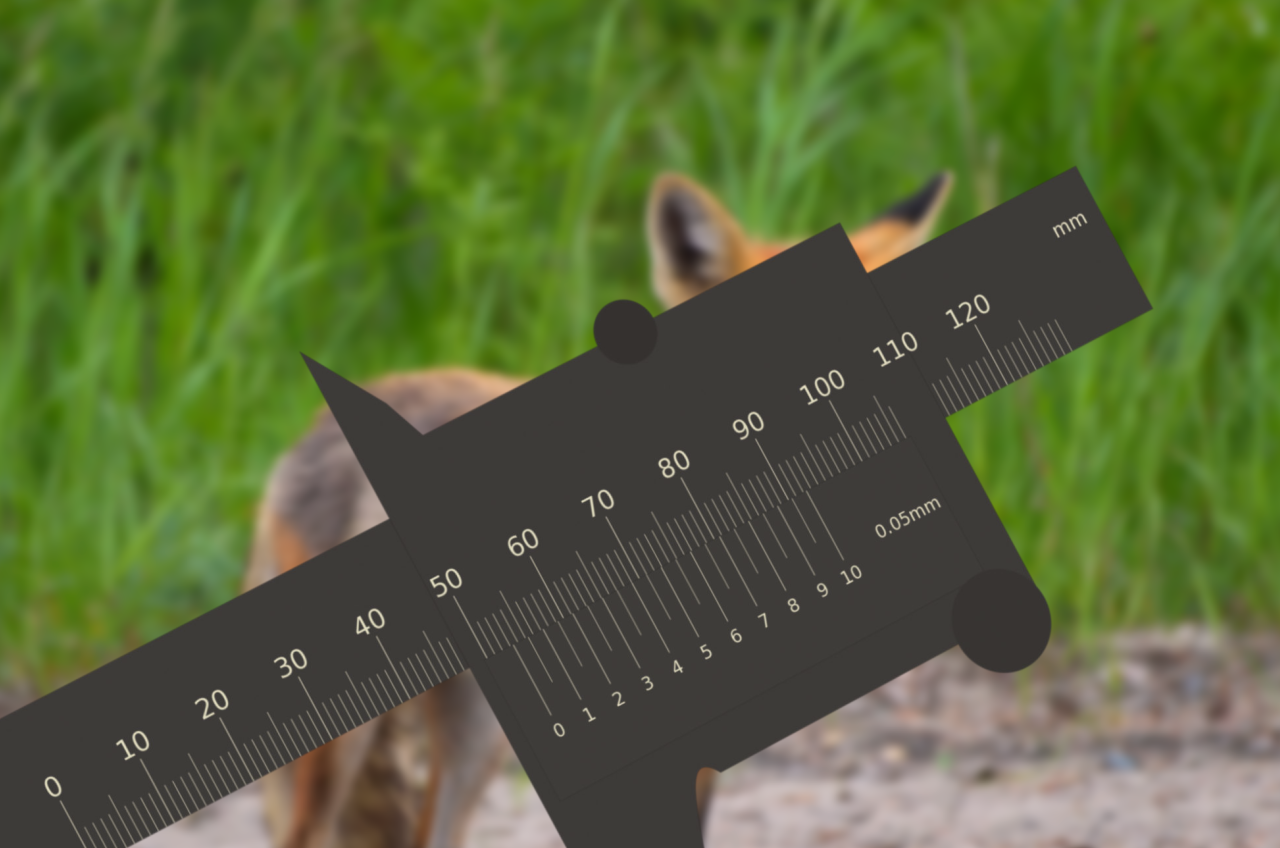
53.4 mm
